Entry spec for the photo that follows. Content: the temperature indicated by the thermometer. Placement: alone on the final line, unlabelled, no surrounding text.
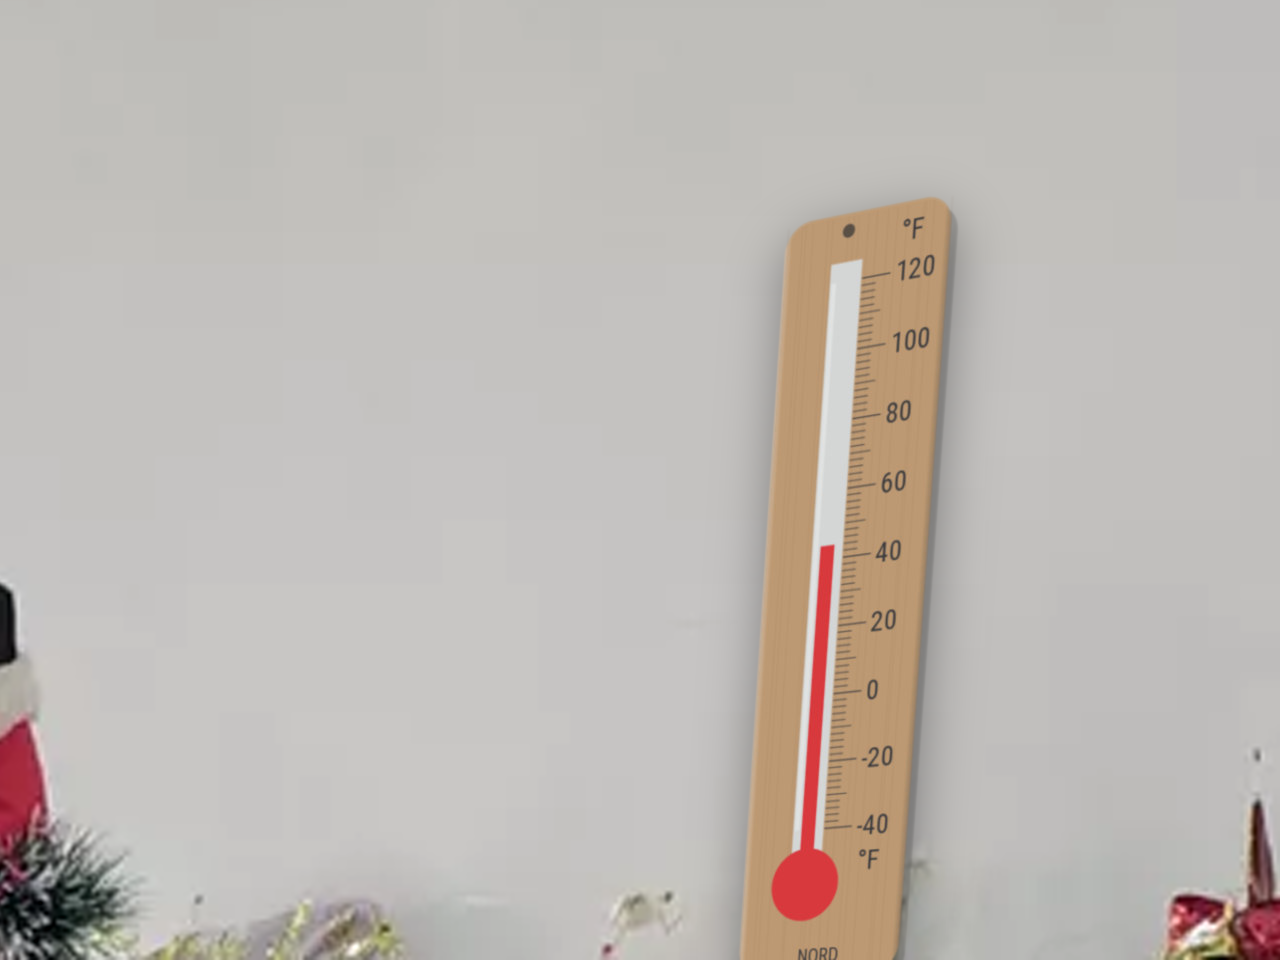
44 °F
